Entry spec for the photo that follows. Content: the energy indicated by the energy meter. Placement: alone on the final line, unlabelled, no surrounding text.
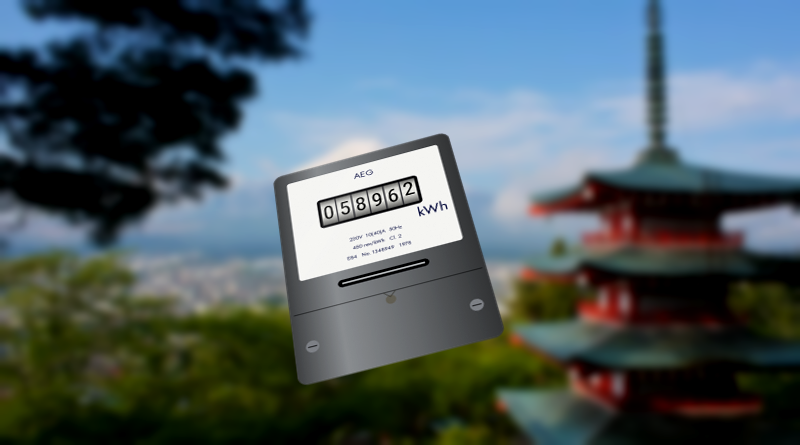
58962 kWh
